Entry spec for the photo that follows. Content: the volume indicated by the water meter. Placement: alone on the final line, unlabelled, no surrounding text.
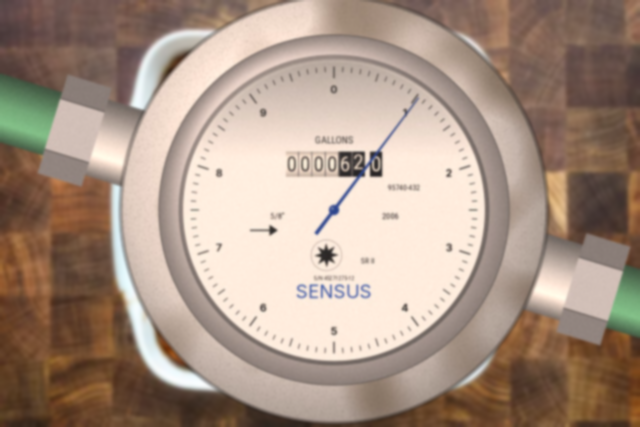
621.0 gal
